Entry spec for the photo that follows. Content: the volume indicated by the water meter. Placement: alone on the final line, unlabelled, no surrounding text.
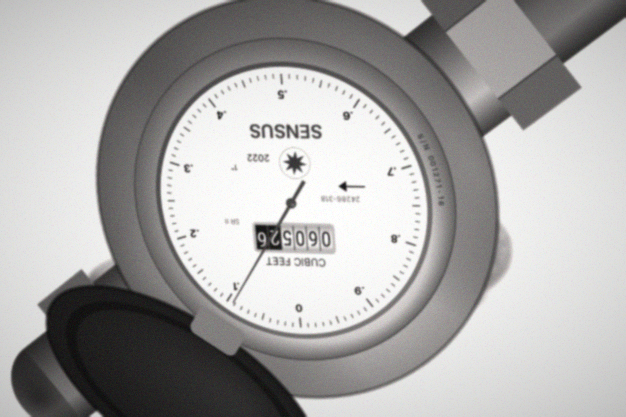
60526.09 ft³
